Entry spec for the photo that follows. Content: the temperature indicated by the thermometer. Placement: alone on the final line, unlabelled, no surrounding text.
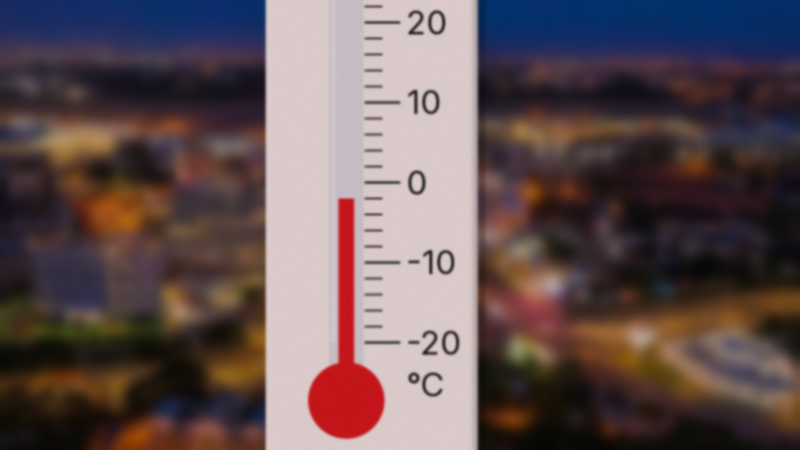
-2 °C
